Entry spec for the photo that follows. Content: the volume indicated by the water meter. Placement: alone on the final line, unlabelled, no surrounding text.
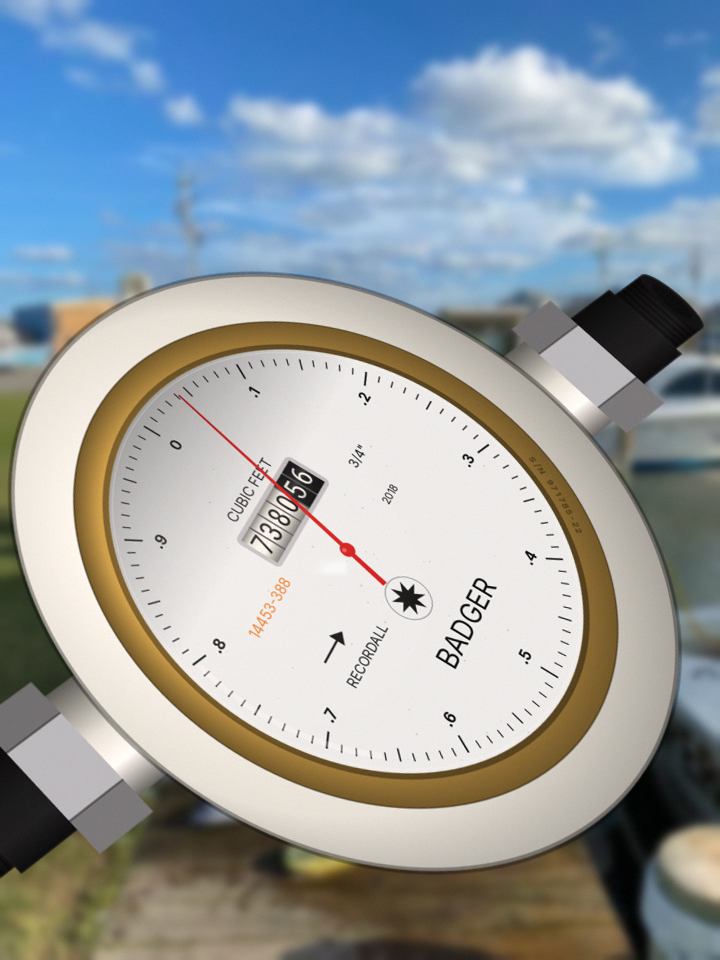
738056.04 ft³
